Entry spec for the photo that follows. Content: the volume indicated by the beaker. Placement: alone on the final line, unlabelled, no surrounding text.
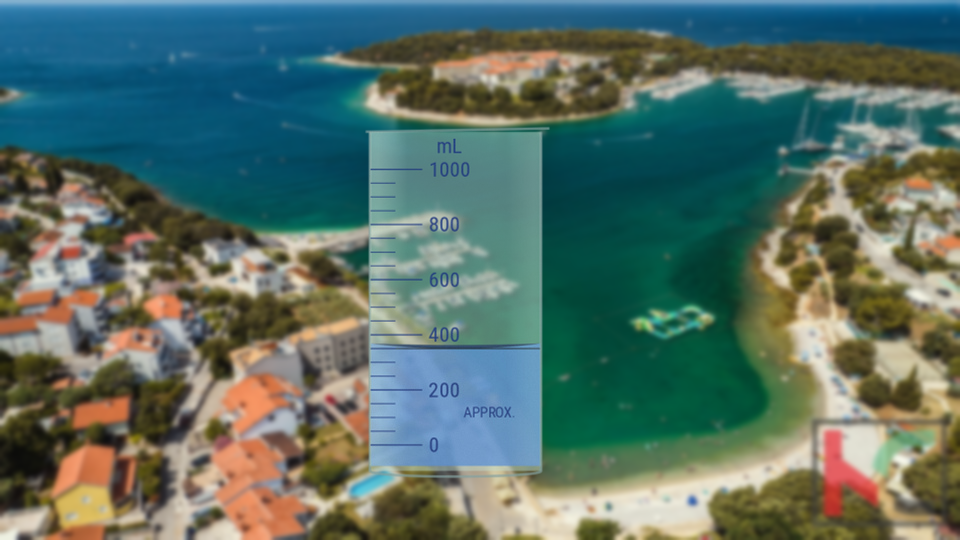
350 mL
